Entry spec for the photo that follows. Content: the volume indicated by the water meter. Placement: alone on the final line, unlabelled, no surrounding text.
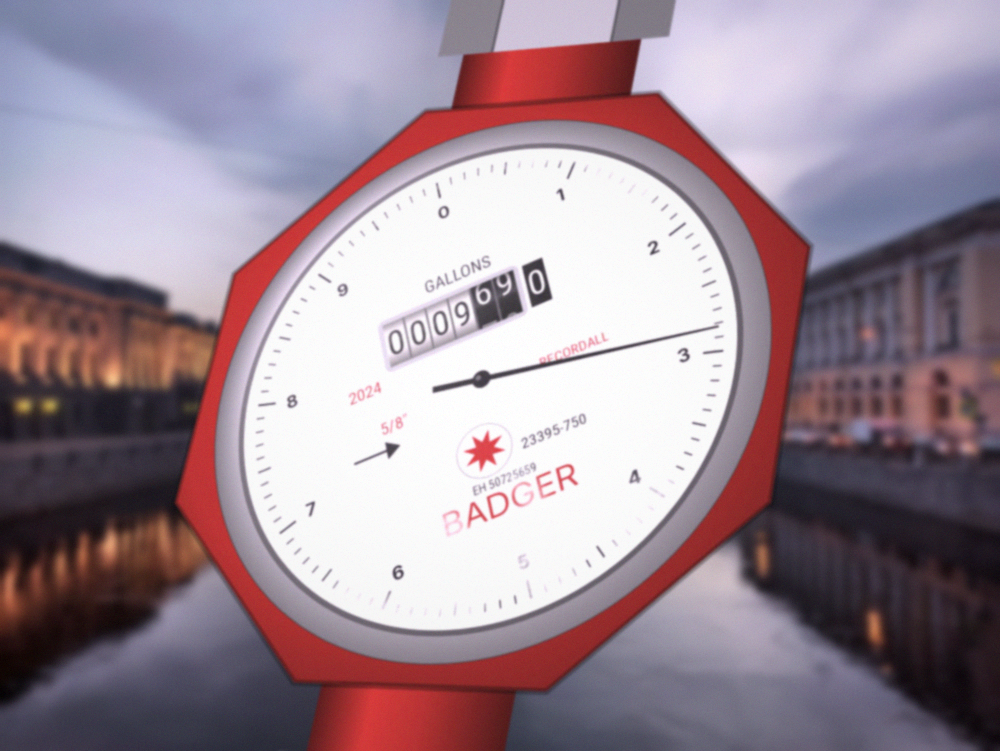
9692.8 gal
